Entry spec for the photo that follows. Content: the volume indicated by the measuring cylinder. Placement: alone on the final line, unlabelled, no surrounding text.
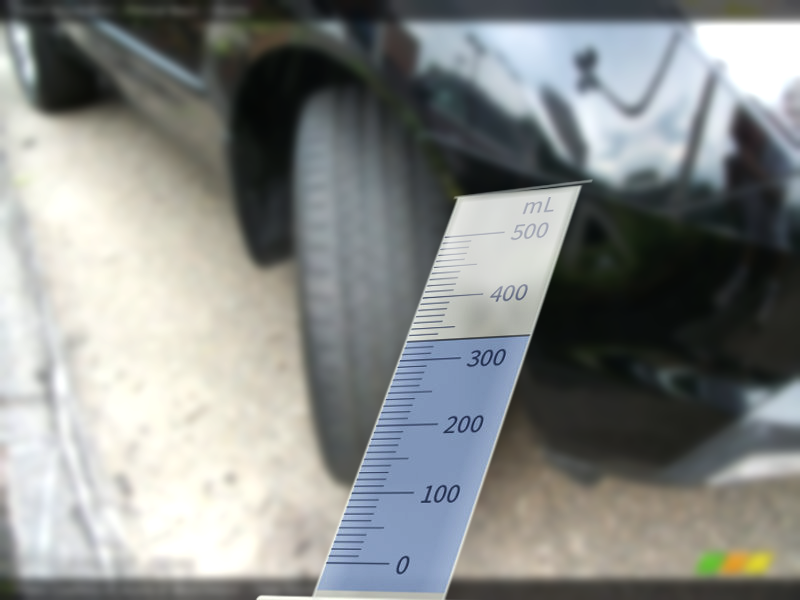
330 mL
